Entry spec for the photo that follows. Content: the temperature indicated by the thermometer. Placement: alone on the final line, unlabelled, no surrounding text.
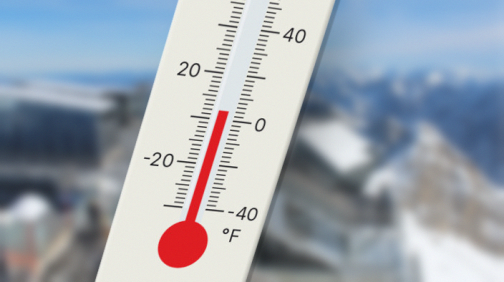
4 °F
